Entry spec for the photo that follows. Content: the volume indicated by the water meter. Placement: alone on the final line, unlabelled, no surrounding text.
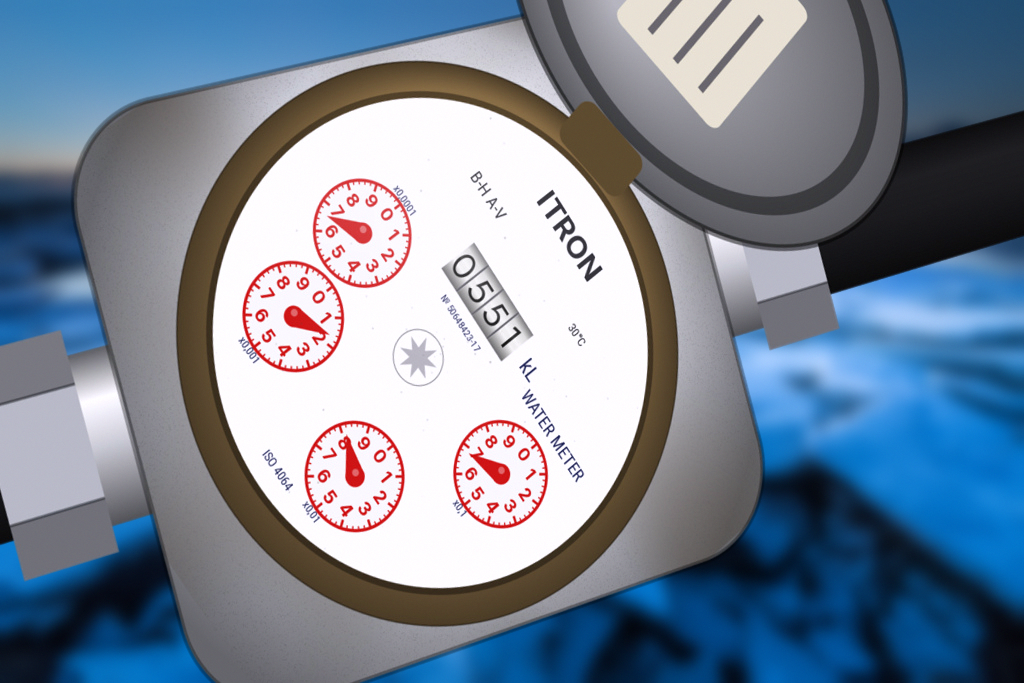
551.6816 kL
